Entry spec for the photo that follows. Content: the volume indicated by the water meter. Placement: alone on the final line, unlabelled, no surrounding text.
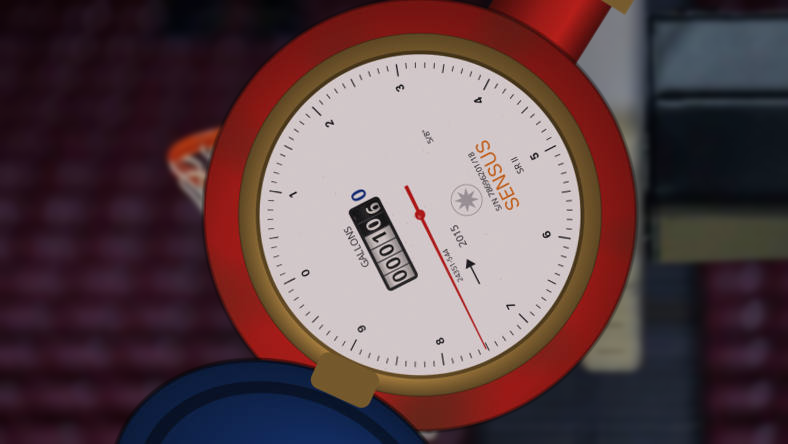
1057.5 gal
